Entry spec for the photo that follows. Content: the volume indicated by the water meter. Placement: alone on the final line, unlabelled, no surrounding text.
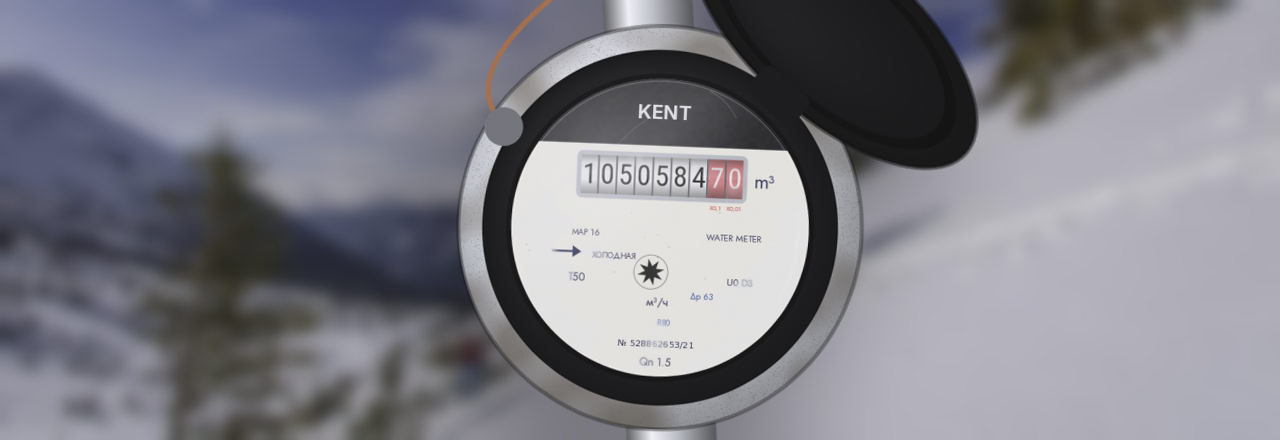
1050584.70 m³
